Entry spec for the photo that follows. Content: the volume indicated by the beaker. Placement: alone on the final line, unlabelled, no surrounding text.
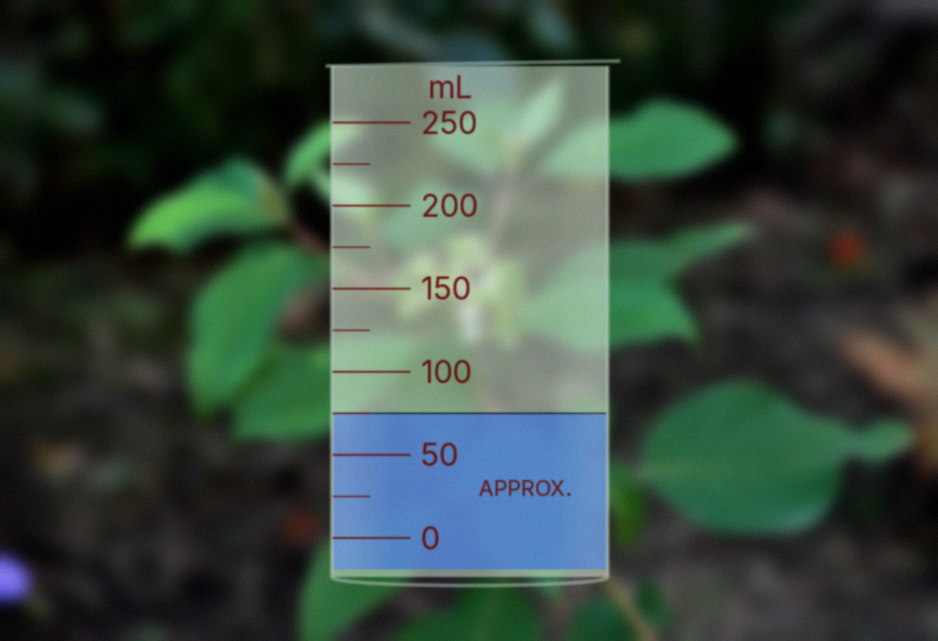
75 mL
